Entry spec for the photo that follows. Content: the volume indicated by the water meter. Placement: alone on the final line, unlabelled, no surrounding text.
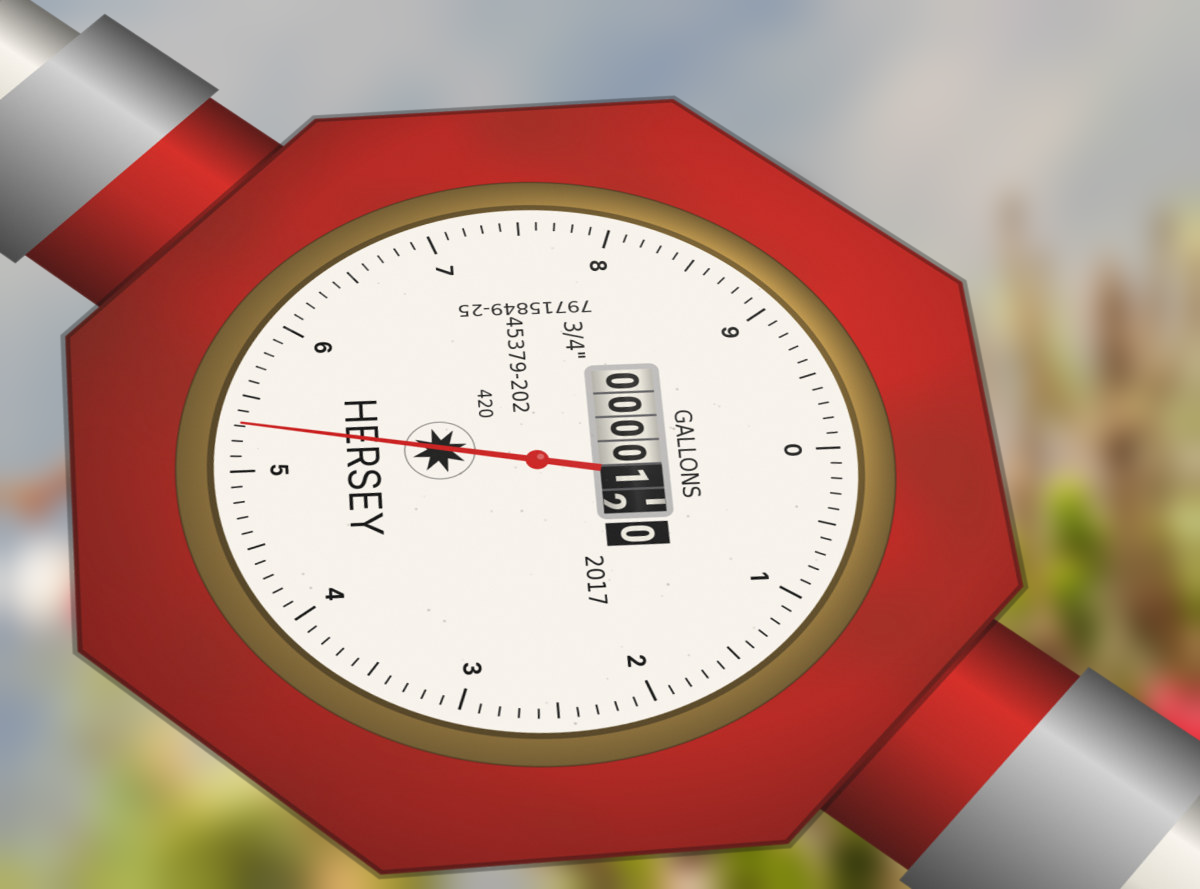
115.3 gal
